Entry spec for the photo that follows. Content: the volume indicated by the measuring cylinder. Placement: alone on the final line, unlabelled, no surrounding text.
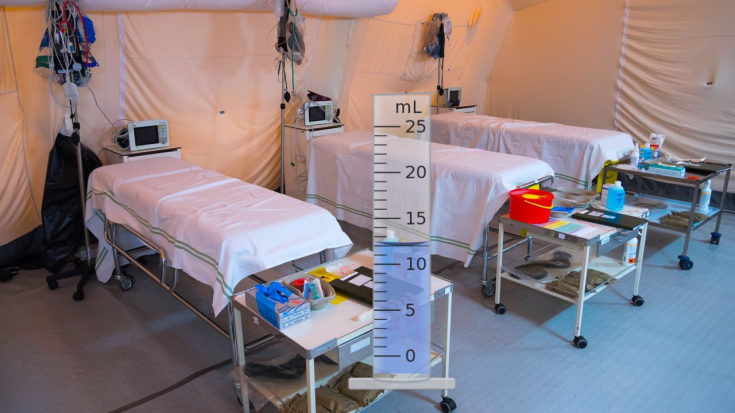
12 mL
